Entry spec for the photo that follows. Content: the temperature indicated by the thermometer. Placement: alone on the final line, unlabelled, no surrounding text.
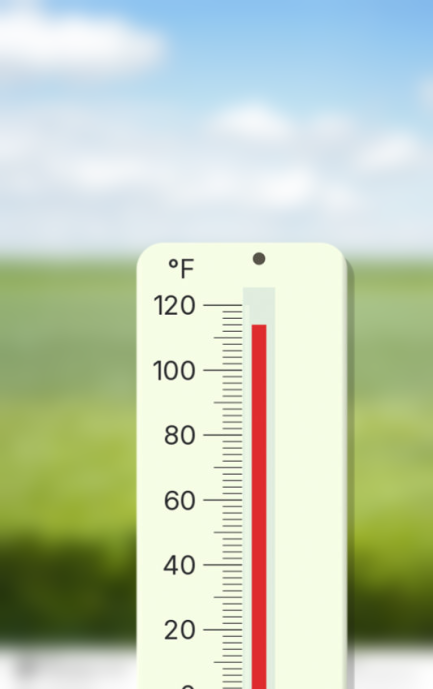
114 °F
